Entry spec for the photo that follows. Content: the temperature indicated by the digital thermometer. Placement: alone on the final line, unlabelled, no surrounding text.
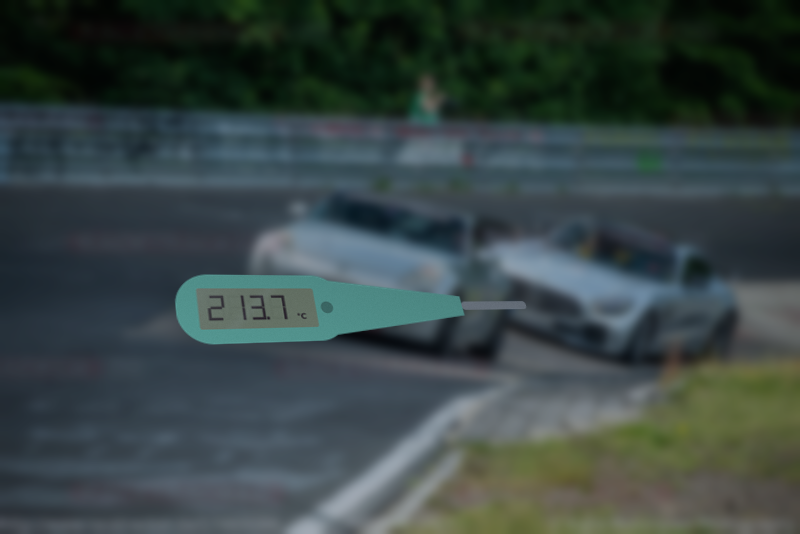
213.7 °C
